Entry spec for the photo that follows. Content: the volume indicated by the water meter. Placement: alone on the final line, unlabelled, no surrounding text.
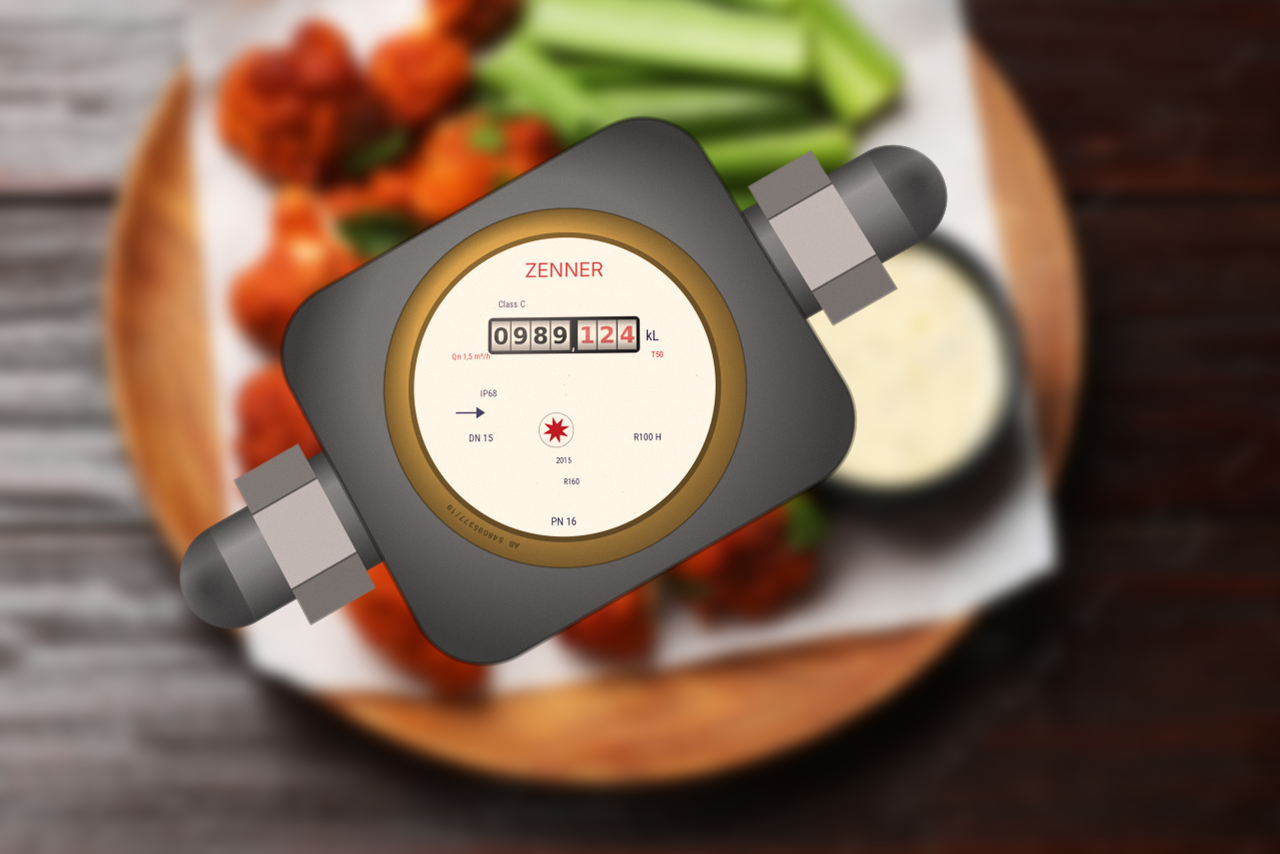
989.124 kL
